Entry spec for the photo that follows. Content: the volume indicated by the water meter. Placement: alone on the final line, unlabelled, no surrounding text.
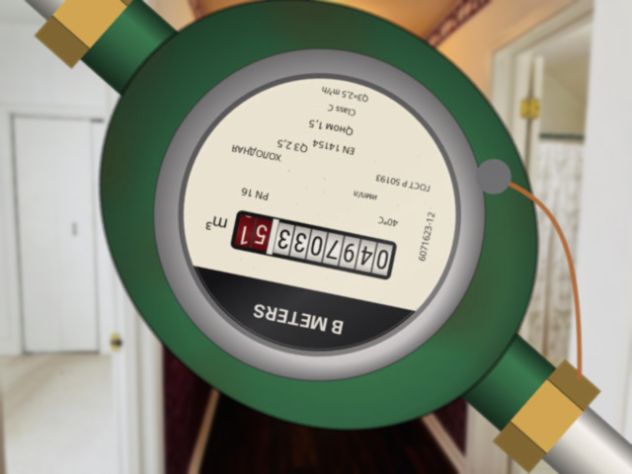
497033.51 m³
